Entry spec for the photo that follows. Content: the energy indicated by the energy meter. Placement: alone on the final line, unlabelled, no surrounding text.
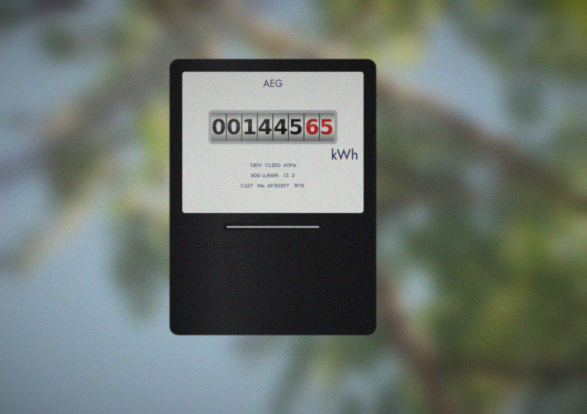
1445.65 kWh
